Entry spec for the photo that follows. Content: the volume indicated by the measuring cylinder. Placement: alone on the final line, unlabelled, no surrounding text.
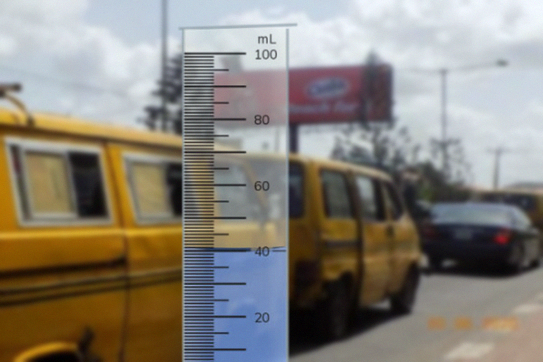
40 mL
